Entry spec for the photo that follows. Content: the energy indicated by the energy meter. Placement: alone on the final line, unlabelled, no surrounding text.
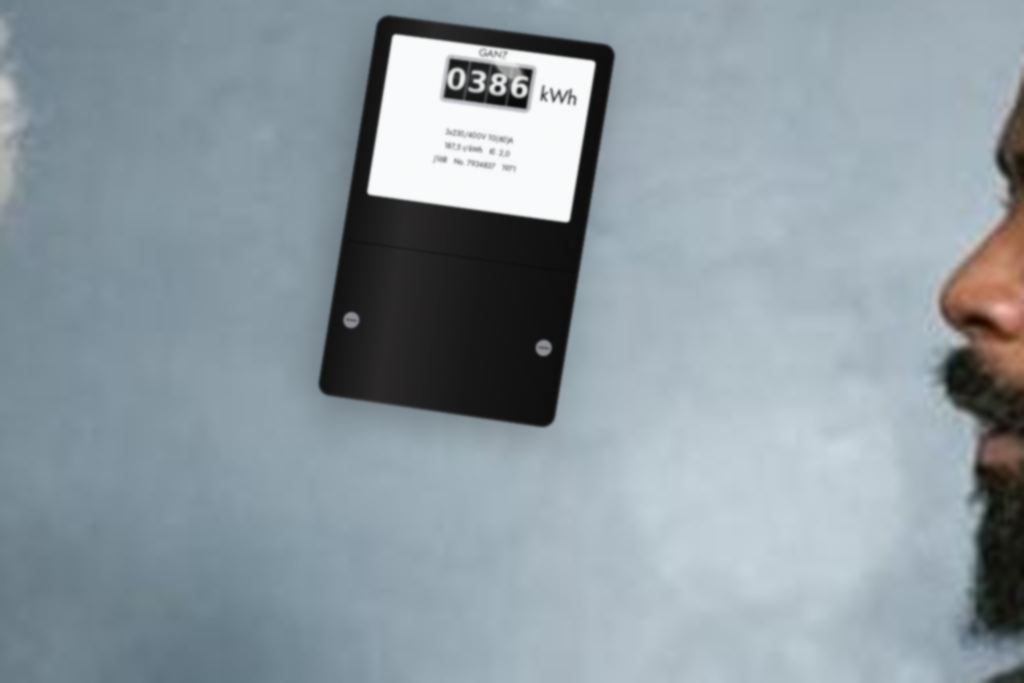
386 kWh
